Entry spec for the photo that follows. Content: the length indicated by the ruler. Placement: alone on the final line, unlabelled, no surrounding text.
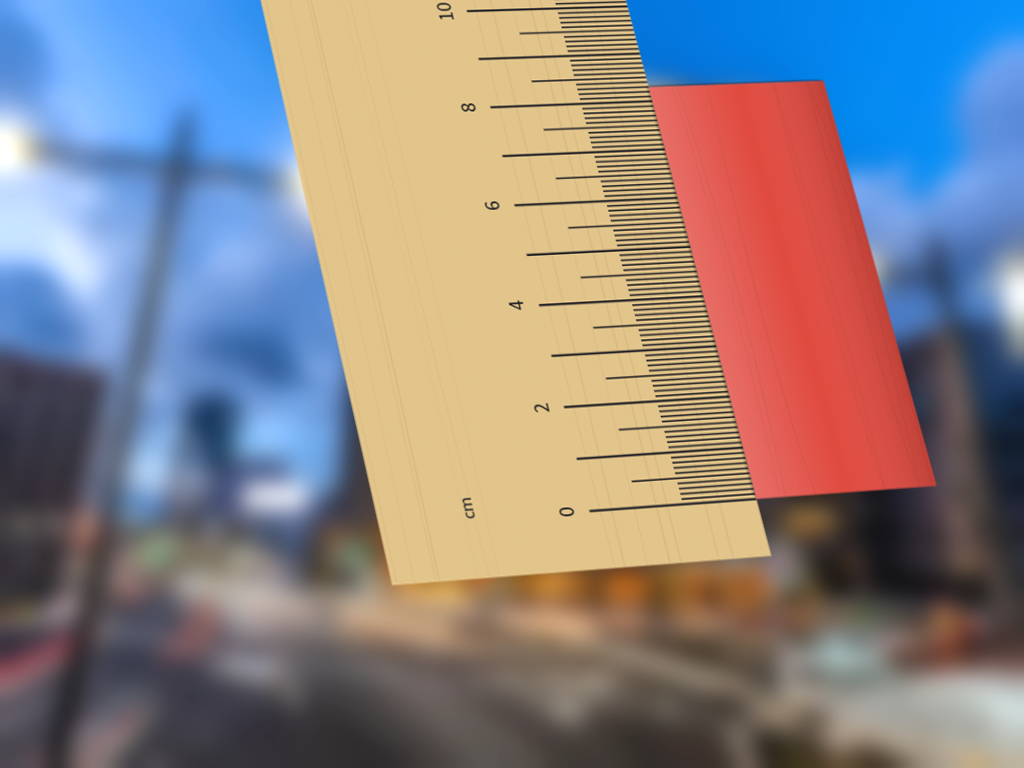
8.3 cm
